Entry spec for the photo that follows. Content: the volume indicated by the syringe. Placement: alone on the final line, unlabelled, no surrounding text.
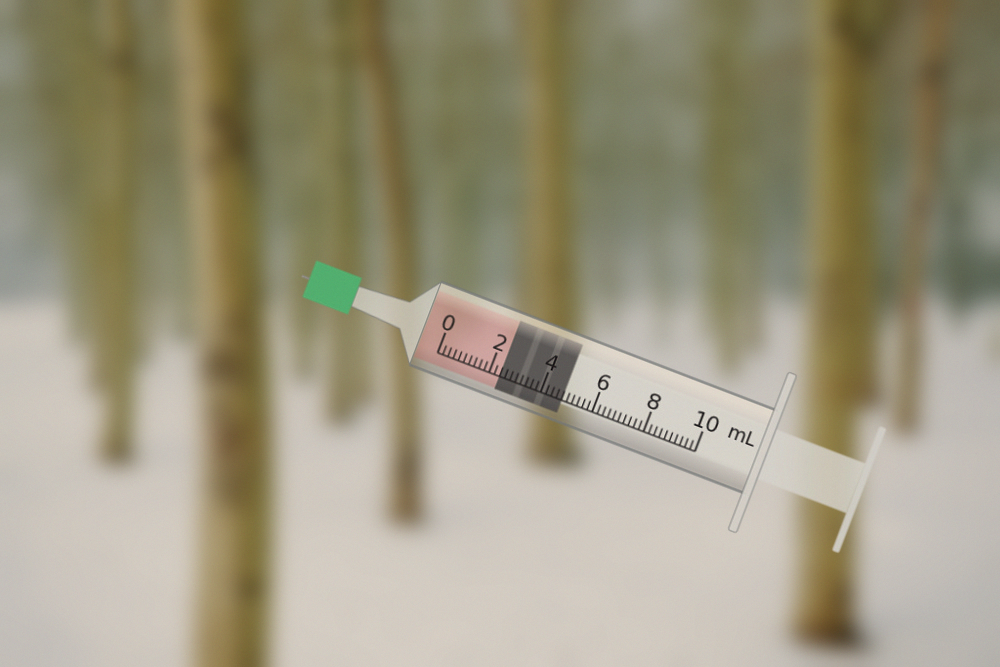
2.4 mL
